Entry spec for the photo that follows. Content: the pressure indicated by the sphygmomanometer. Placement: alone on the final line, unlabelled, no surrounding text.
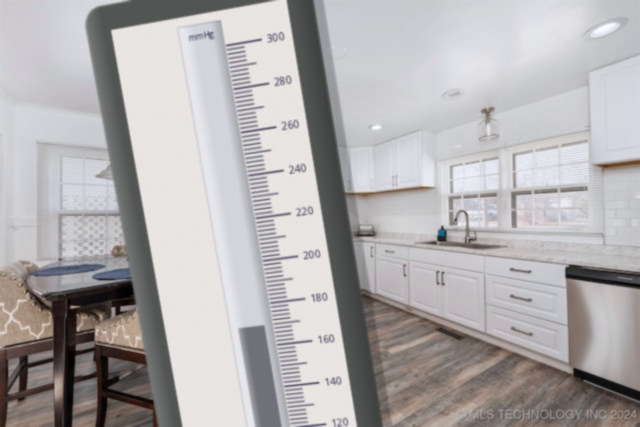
170 mmHg
